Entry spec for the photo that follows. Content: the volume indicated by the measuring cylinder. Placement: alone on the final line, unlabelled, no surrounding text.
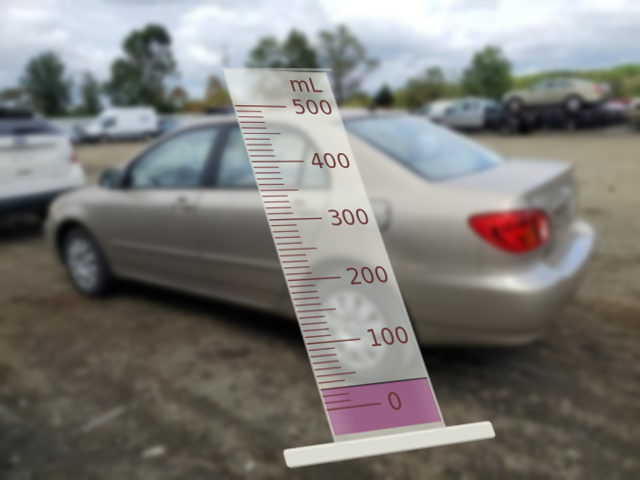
30 mL
